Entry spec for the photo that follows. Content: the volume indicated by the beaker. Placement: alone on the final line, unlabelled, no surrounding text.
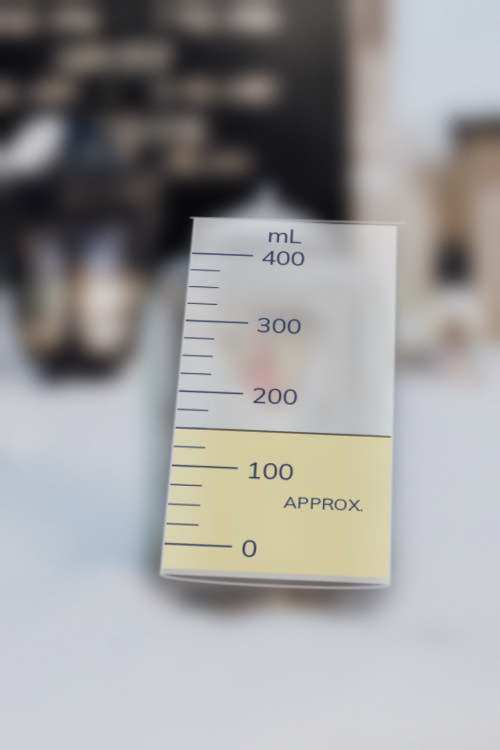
150 mL
